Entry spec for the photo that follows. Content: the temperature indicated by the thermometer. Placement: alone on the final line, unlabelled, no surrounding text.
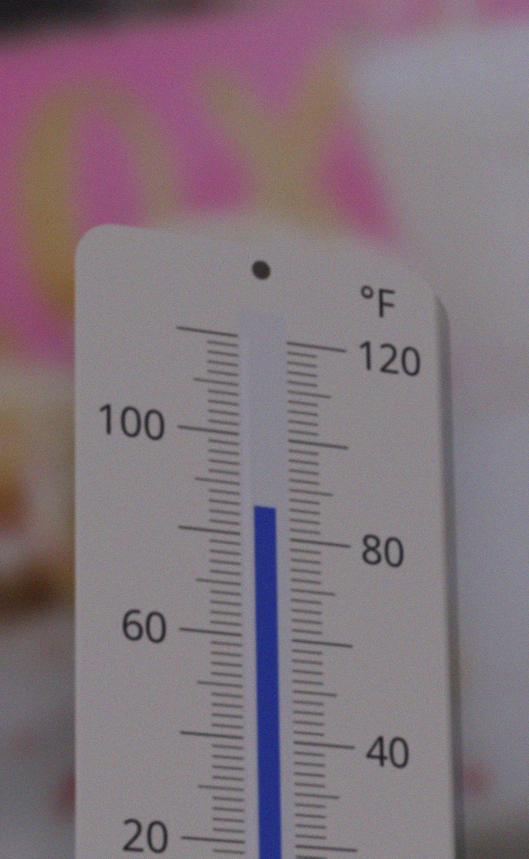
86 °F
